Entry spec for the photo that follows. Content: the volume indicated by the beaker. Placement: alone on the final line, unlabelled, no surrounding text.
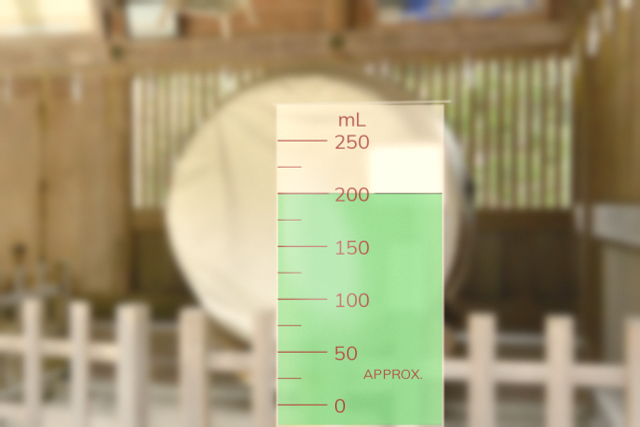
200 mL
